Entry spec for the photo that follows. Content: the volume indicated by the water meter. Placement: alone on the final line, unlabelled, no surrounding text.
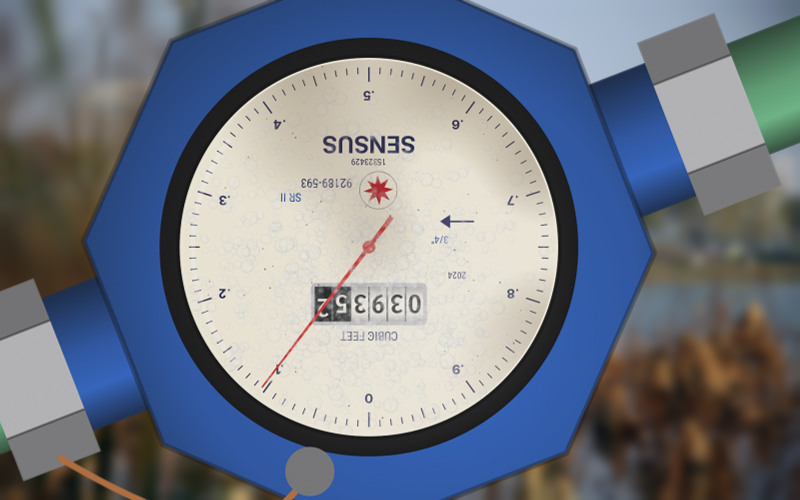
39352.10 ft³
